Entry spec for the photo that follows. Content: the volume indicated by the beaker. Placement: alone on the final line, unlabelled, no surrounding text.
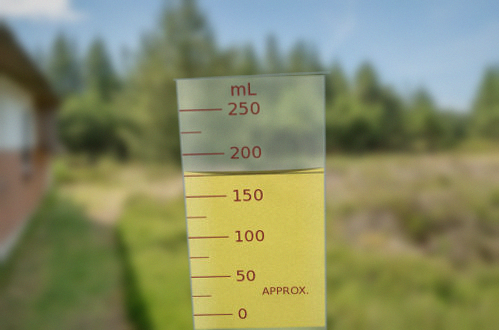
175 mL
